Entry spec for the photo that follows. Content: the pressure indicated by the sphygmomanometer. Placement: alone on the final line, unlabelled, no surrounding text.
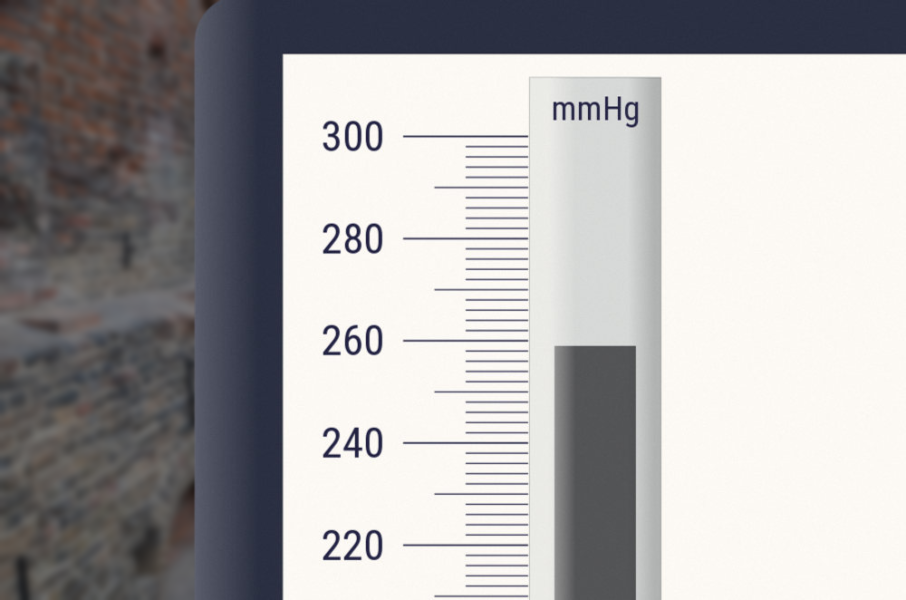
259 mmHg
